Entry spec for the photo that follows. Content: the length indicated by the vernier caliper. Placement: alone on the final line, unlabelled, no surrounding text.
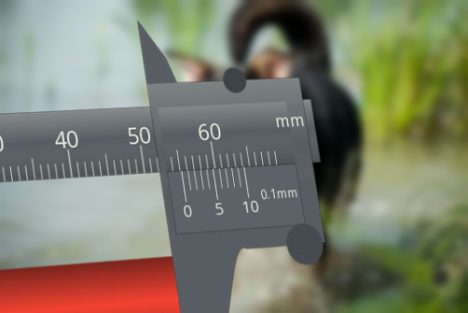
55.2 mm
